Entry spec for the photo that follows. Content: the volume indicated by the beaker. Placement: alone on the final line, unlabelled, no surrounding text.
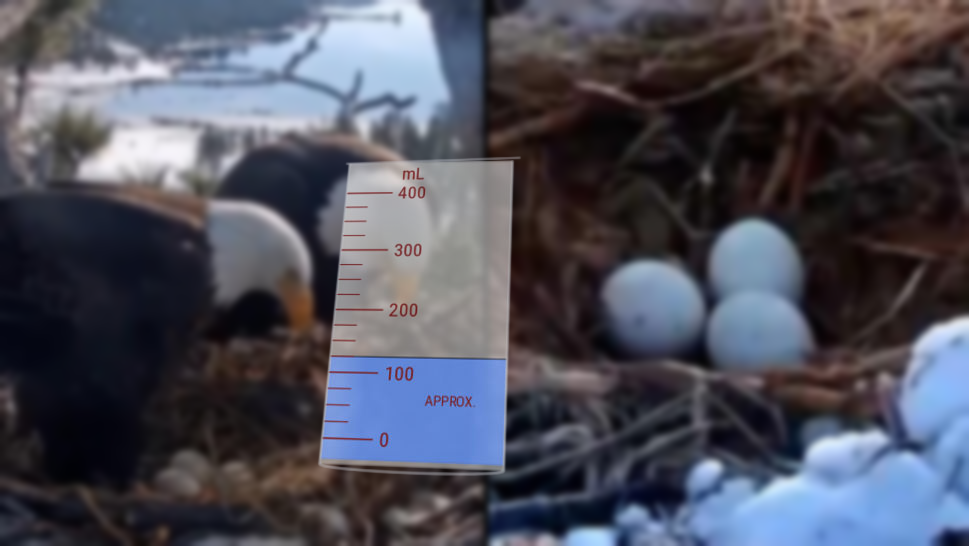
125 mL
